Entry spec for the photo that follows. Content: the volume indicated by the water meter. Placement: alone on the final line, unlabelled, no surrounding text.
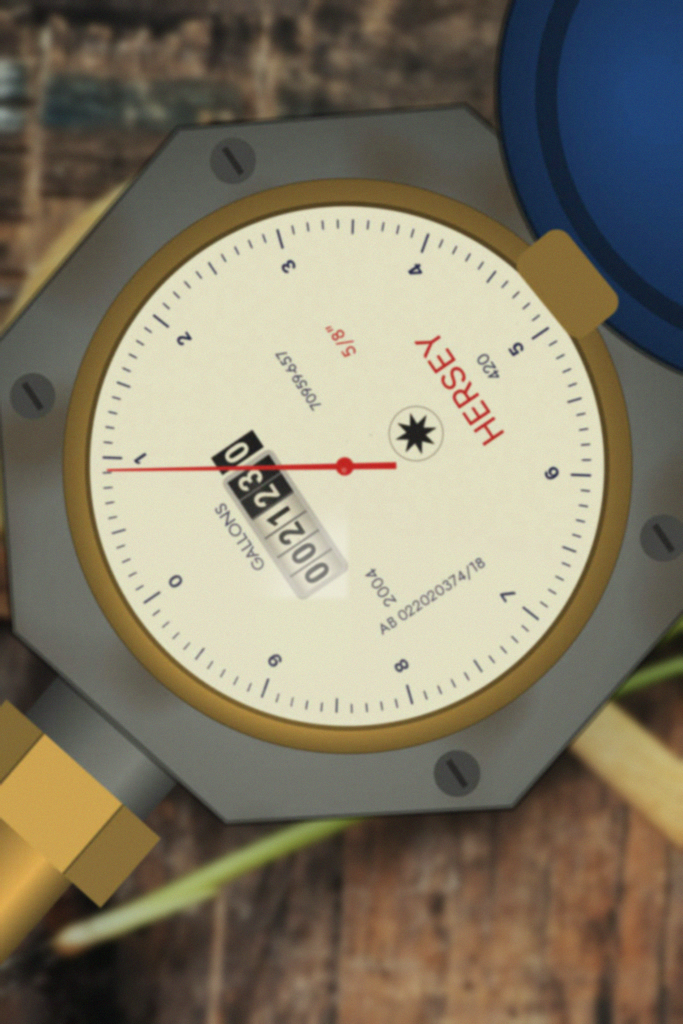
21230.9 gal
